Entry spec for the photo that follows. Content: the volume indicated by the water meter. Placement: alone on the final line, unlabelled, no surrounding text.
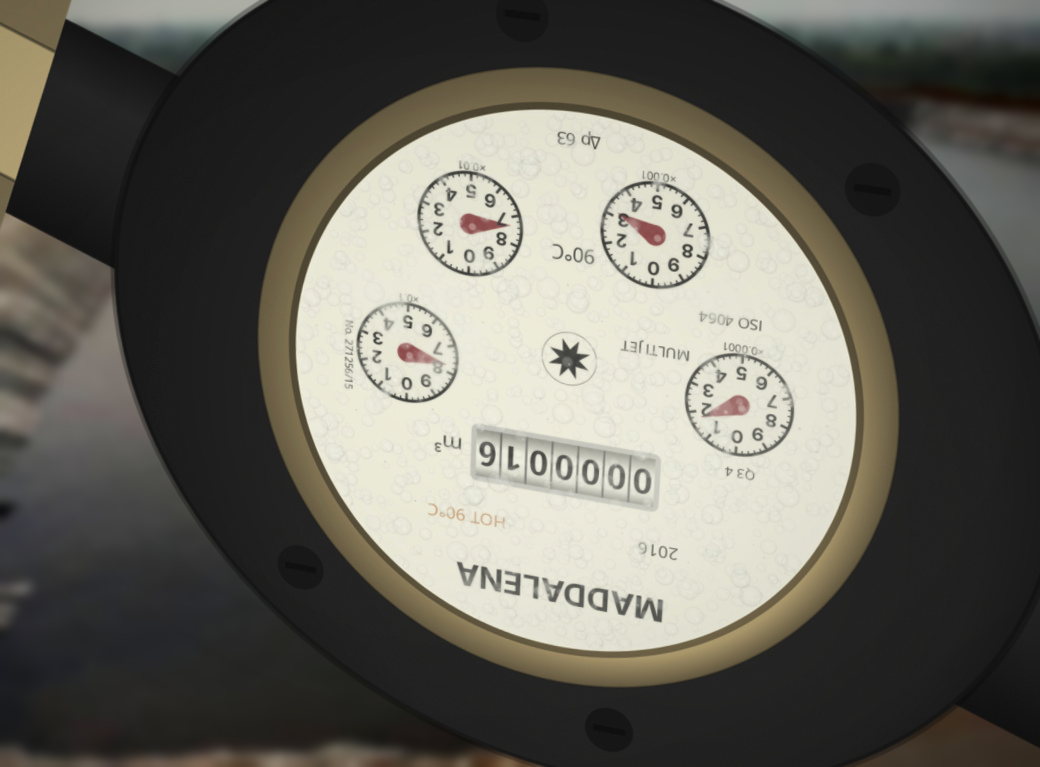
16.7731 m³
